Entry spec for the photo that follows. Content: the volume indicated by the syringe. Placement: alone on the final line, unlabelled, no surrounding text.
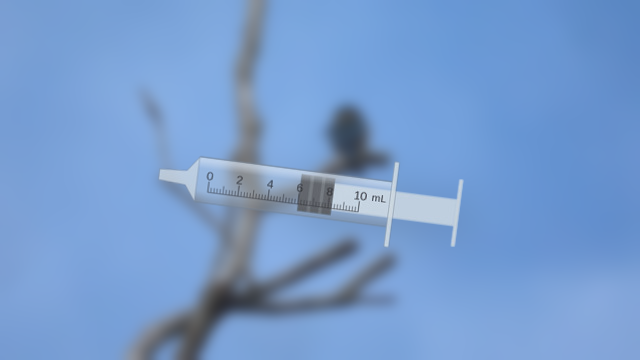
6 mL
